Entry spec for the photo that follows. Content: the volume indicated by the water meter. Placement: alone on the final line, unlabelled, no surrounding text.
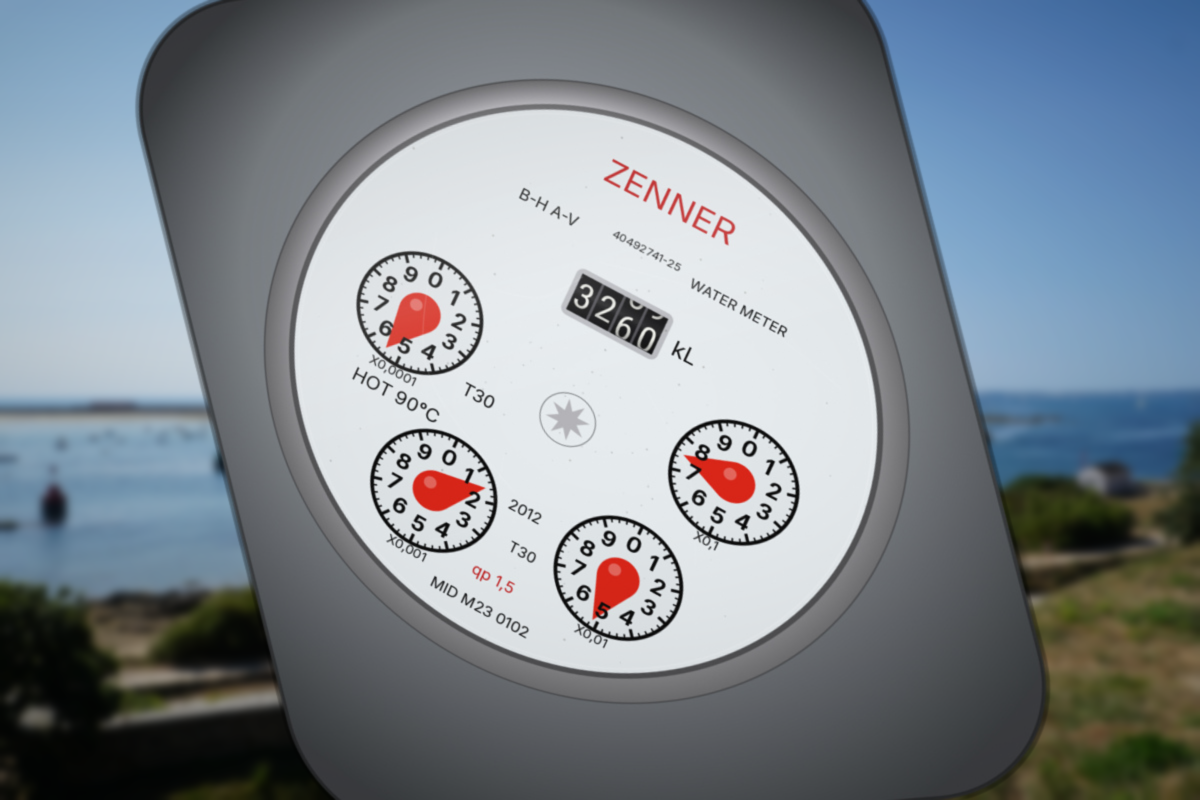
3259.7515 kL
